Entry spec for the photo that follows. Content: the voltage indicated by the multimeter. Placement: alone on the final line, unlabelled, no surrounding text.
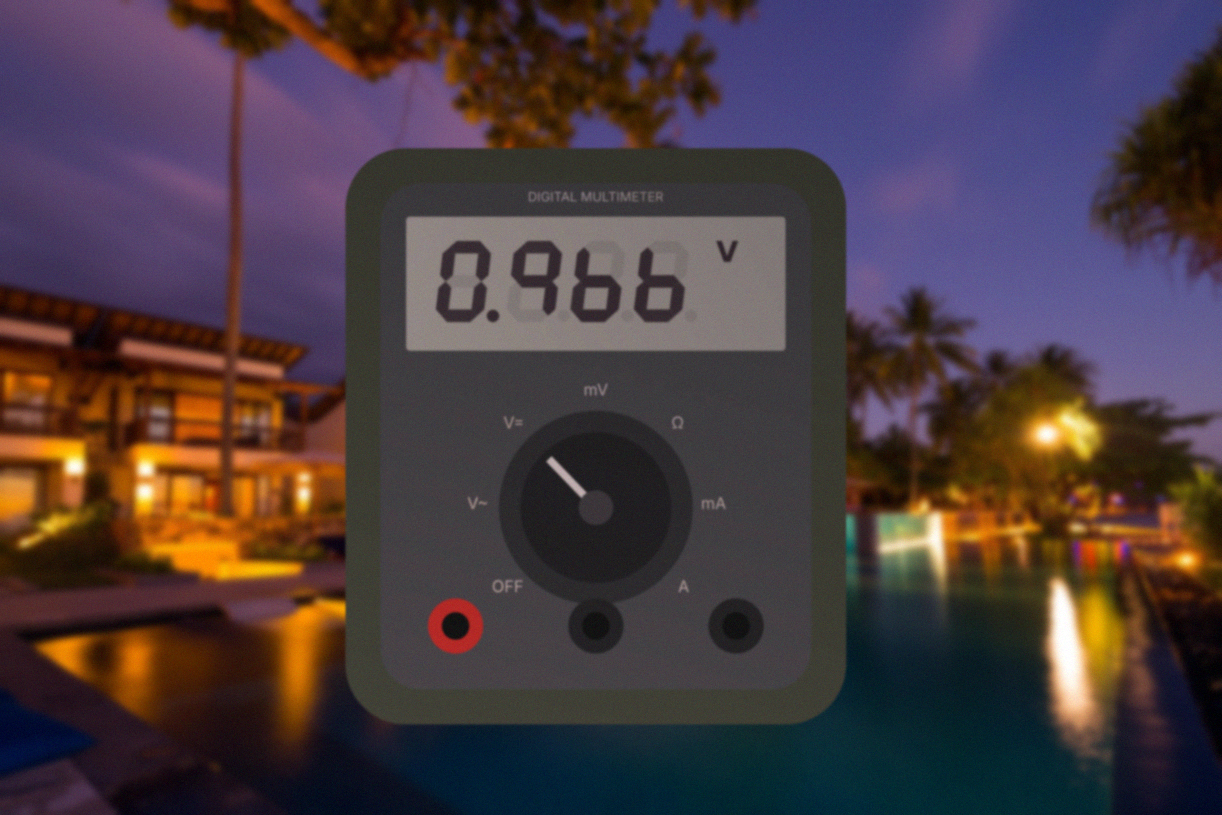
0.966 V
